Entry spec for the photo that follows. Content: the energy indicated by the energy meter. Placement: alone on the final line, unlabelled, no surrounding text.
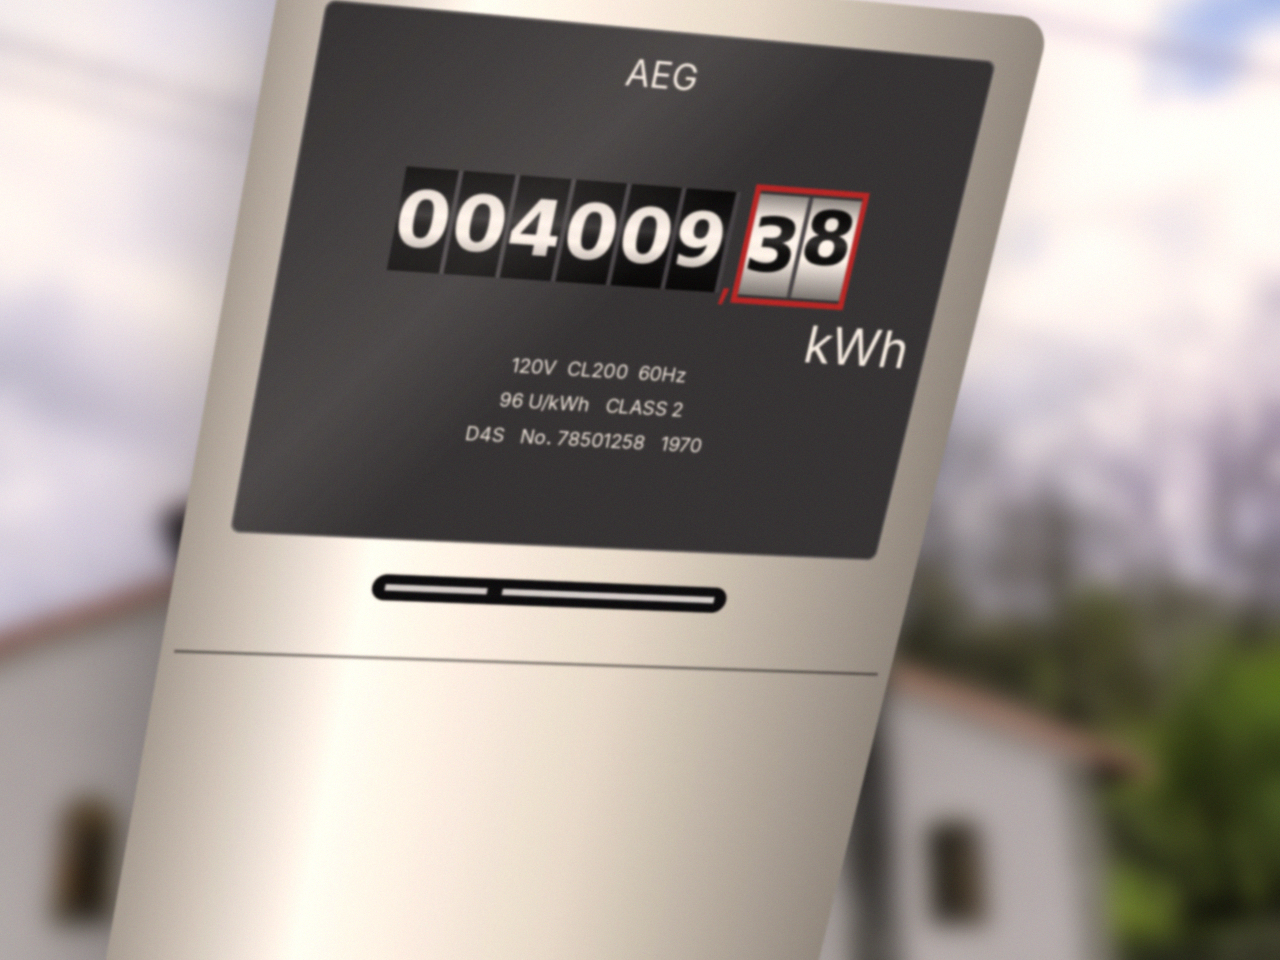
4009.38 kWh
